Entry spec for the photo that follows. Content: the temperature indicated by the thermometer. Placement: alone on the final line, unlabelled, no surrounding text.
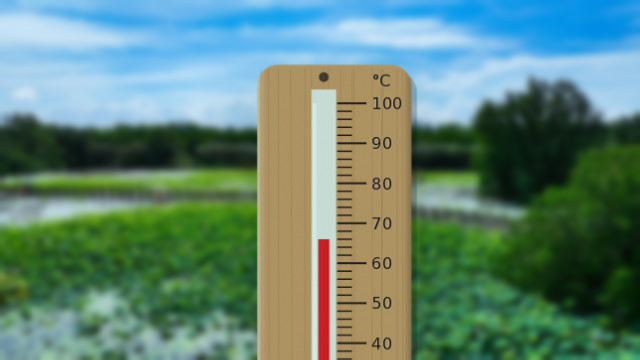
66 °C
